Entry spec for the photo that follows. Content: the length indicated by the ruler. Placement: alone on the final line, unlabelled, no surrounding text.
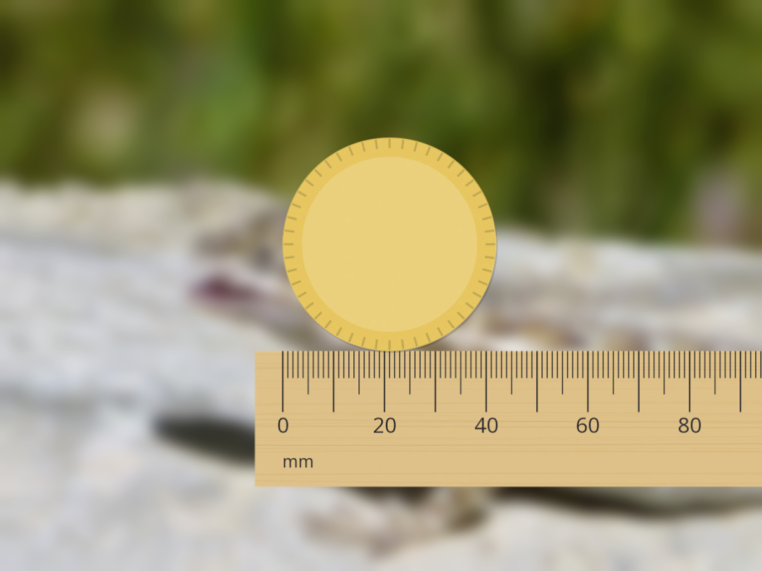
42 mm
